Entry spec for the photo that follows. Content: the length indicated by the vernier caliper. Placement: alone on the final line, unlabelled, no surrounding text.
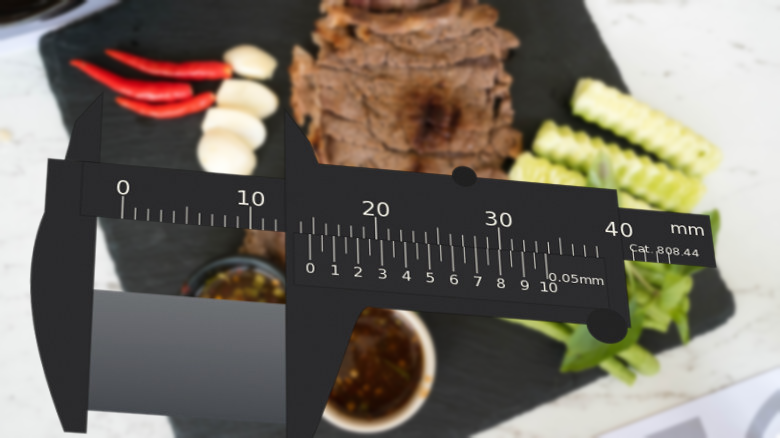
14.7 mm
